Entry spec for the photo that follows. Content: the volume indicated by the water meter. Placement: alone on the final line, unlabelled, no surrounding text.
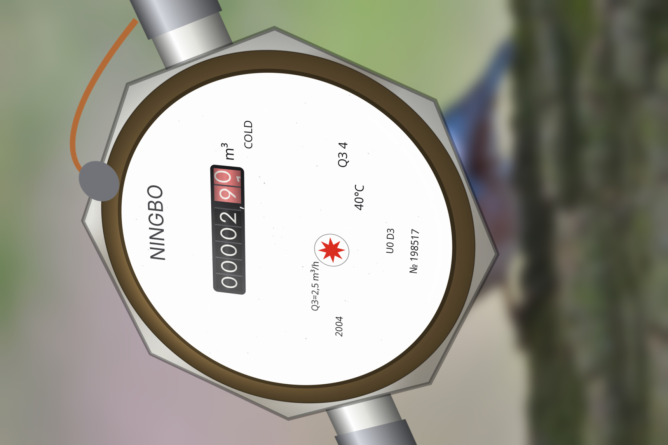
2.90 m³
